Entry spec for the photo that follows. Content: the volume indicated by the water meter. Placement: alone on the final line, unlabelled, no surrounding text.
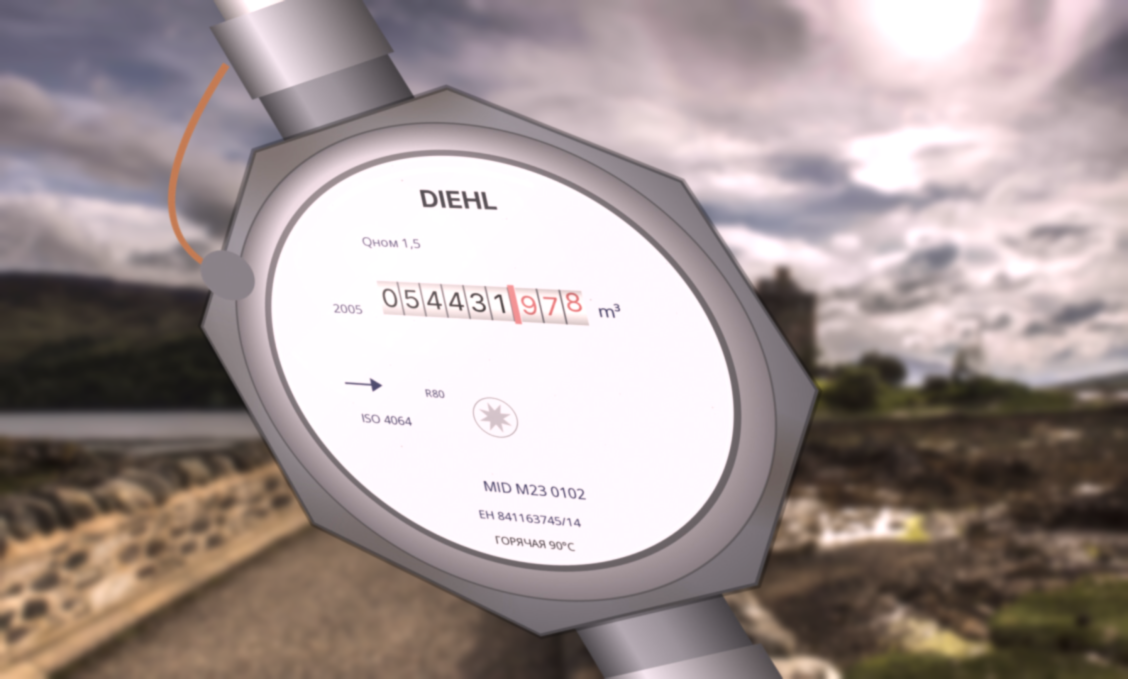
54431.978 m³
